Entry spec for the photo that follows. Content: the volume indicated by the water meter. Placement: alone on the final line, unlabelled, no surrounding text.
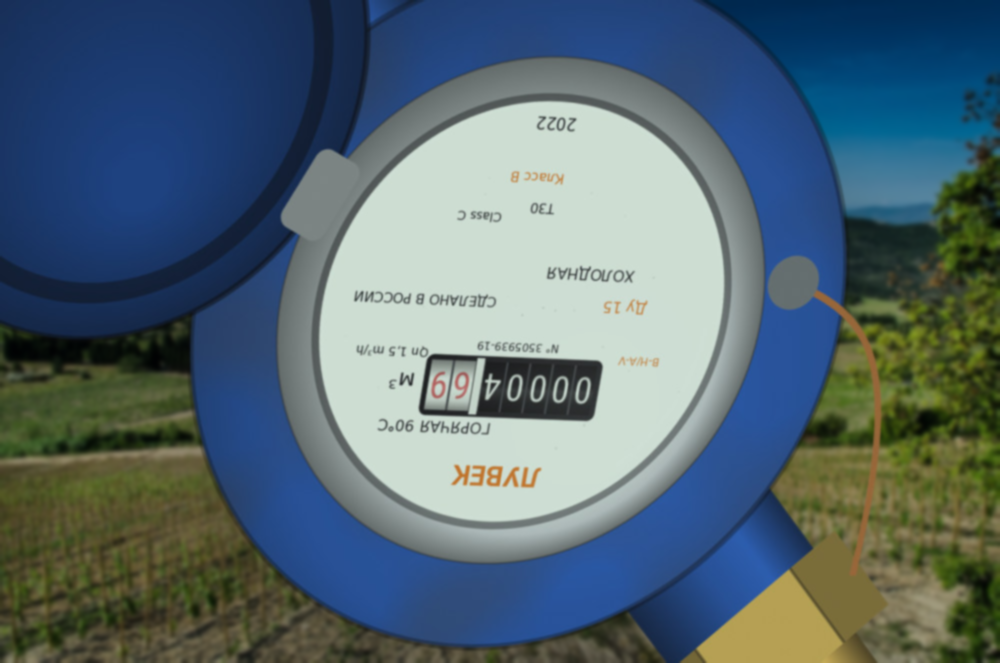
4.69 m³
